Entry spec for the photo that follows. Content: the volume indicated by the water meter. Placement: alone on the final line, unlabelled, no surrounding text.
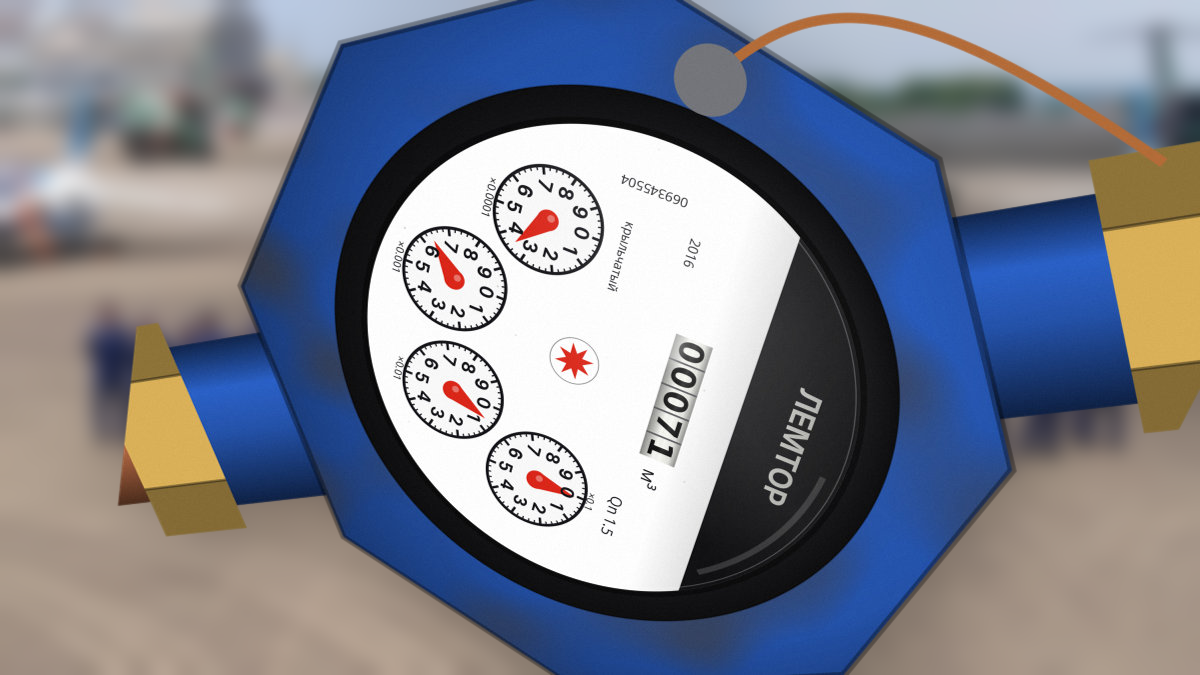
71.0063 m³
